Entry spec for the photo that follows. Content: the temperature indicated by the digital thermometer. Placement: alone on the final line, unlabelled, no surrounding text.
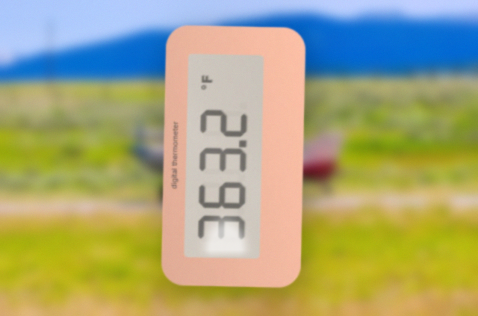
363.2 °F
